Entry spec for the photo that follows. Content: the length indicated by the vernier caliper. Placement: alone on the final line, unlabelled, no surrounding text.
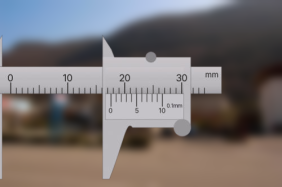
17.6 mm
